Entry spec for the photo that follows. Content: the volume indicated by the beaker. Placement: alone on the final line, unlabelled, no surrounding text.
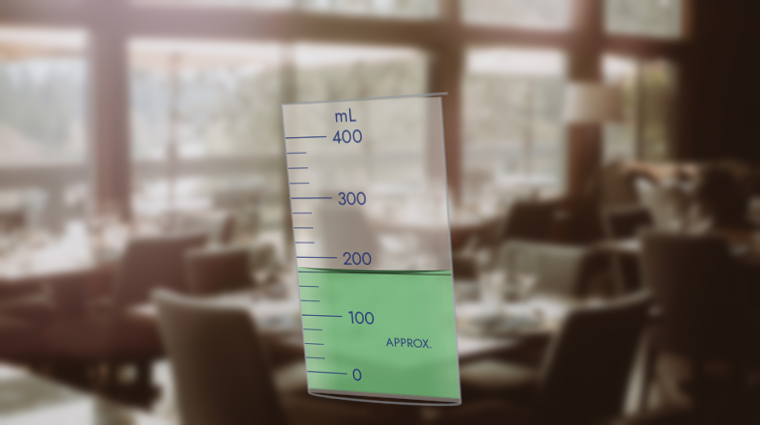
175 mL
